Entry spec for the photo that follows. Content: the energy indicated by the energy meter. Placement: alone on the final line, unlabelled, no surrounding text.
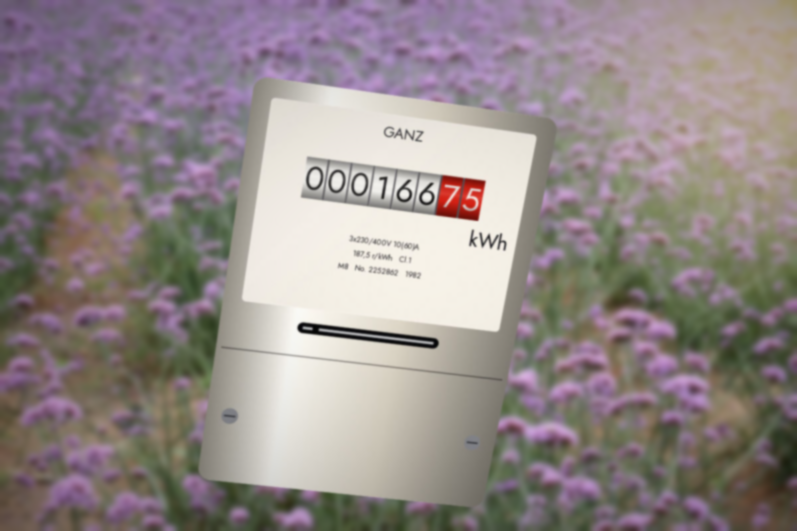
166.75 kWh
